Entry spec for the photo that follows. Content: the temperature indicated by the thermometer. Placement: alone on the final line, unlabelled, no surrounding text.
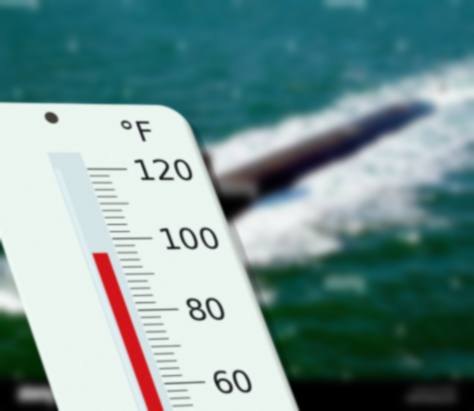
96 °F
